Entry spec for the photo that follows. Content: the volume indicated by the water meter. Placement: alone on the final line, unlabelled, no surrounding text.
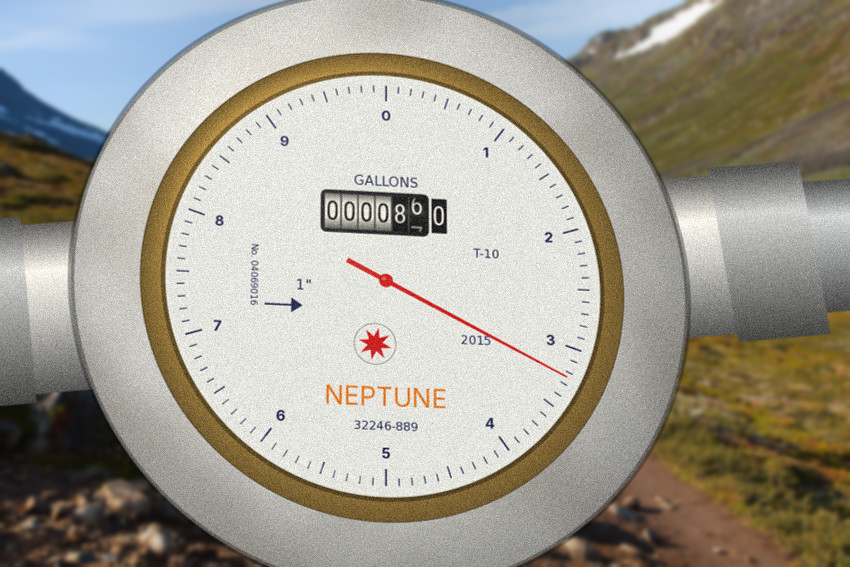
863.2 gal
